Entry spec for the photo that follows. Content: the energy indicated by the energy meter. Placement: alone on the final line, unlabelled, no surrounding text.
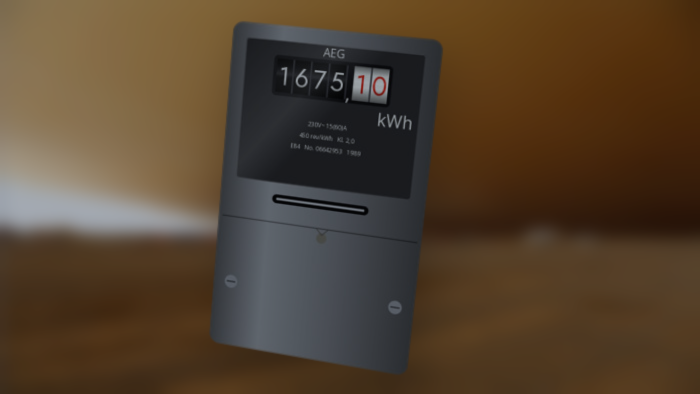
1675.10 kWh
